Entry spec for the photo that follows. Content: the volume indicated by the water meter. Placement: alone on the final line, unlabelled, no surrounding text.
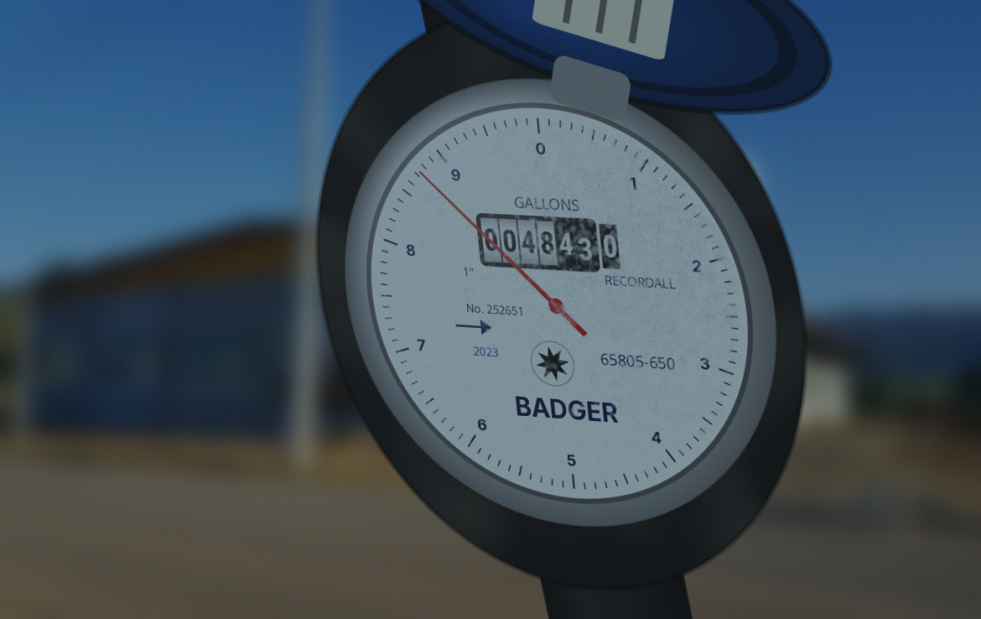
48428.7 gal
